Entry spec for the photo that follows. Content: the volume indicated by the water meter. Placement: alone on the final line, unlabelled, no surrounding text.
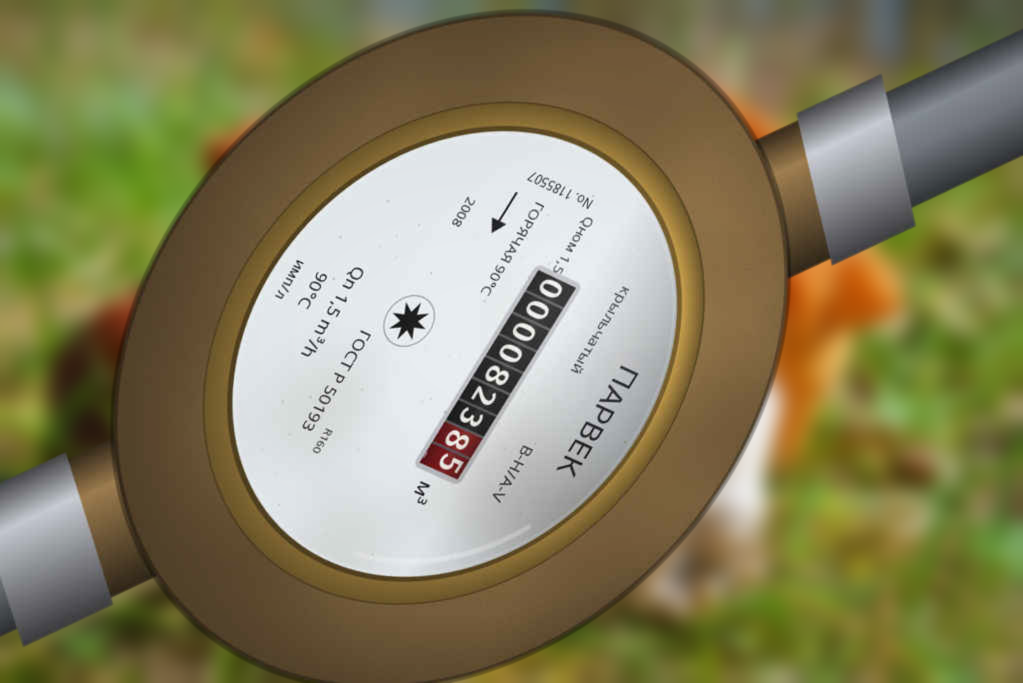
823.85 m³
